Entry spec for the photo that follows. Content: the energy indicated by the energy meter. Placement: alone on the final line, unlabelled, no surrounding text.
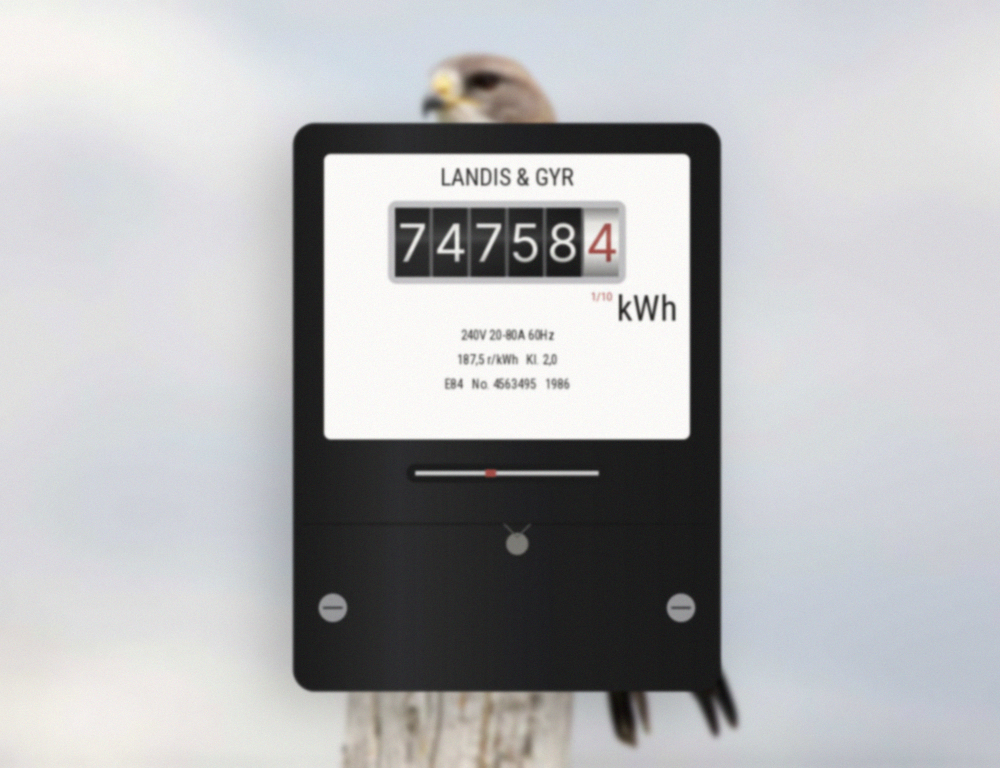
74758.4 kWh
